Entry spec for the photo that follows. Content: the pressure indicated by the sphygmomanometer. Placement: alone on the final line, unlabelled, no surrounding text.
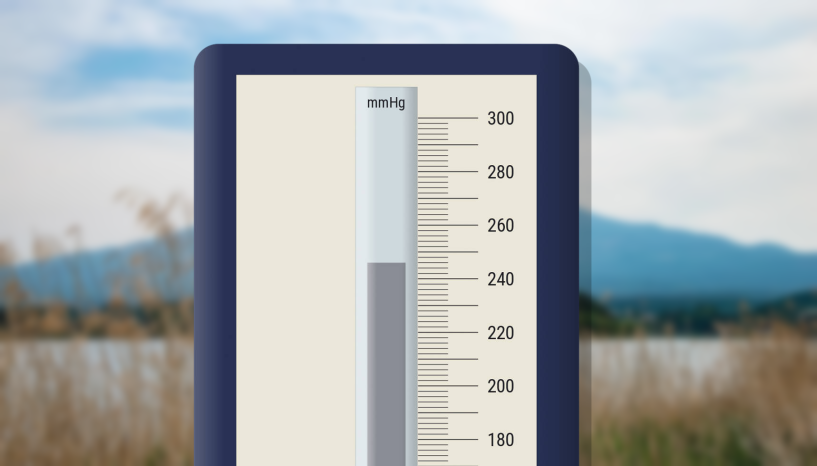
246 mmHg
